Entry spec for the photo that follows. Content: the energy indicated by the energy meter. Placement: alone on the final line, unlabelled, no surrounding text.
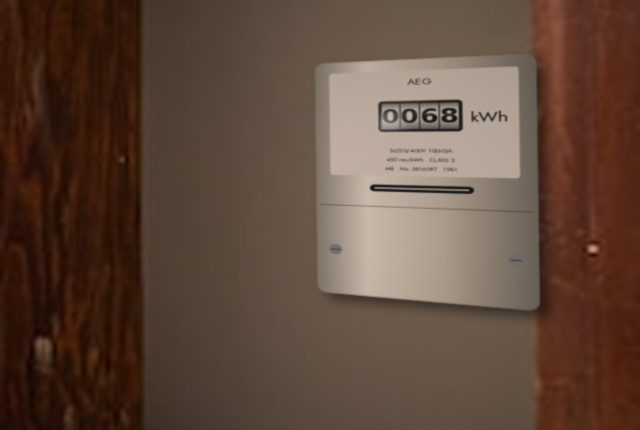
68 kWh
